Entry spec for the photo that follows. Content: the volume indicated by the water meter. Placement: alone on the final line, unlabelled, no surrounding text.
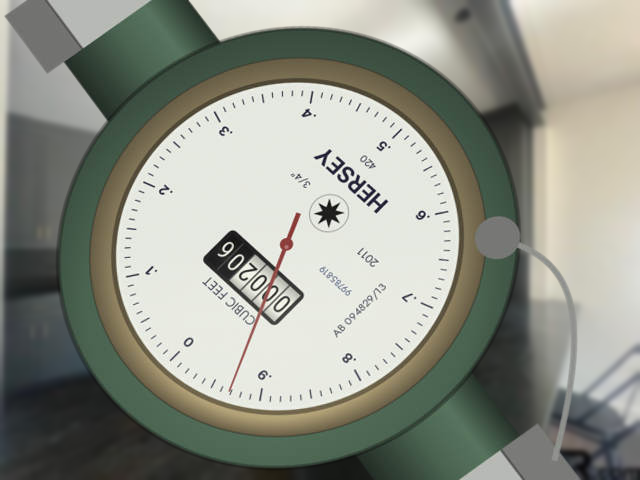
205.93 ft³
